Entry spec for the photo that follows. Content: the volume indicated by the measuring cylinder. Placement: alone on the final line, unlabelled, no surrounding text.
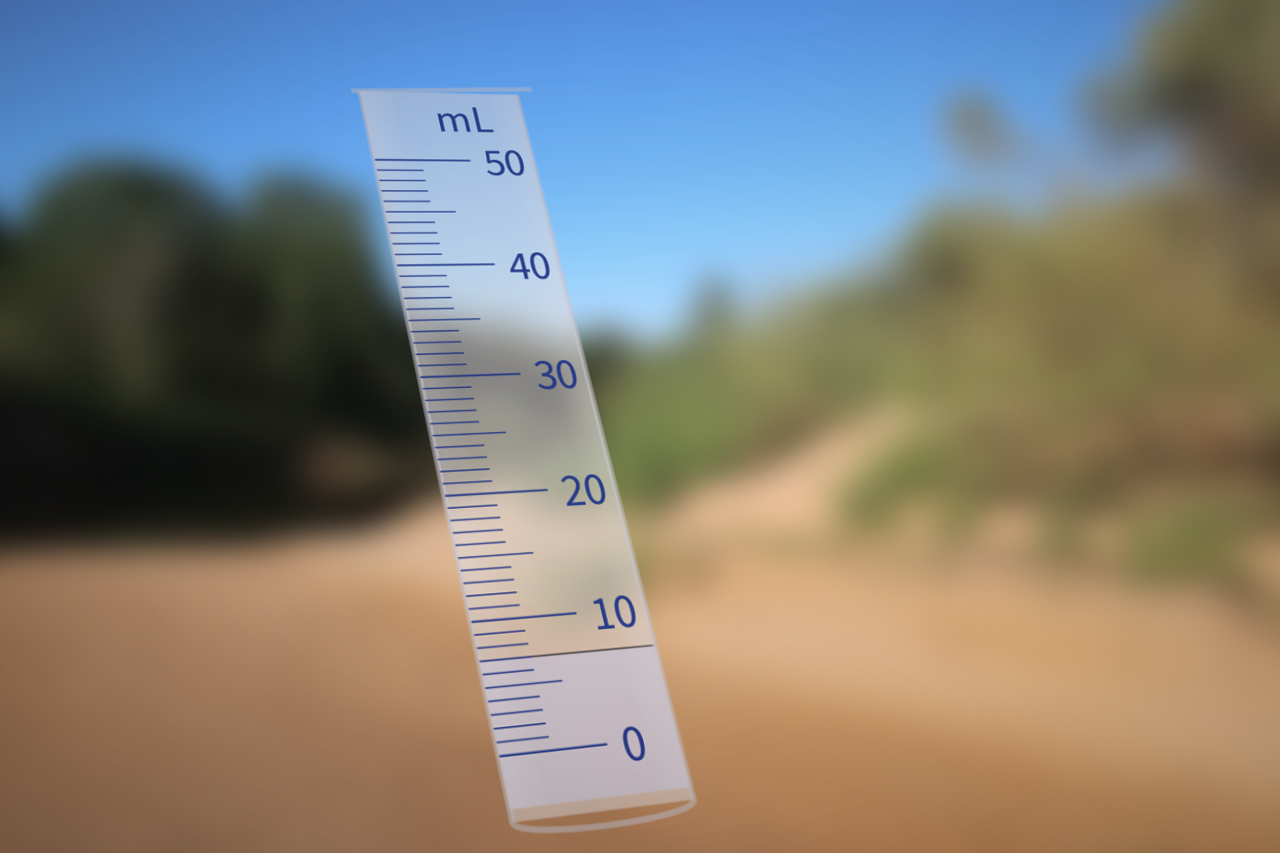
7 mL
